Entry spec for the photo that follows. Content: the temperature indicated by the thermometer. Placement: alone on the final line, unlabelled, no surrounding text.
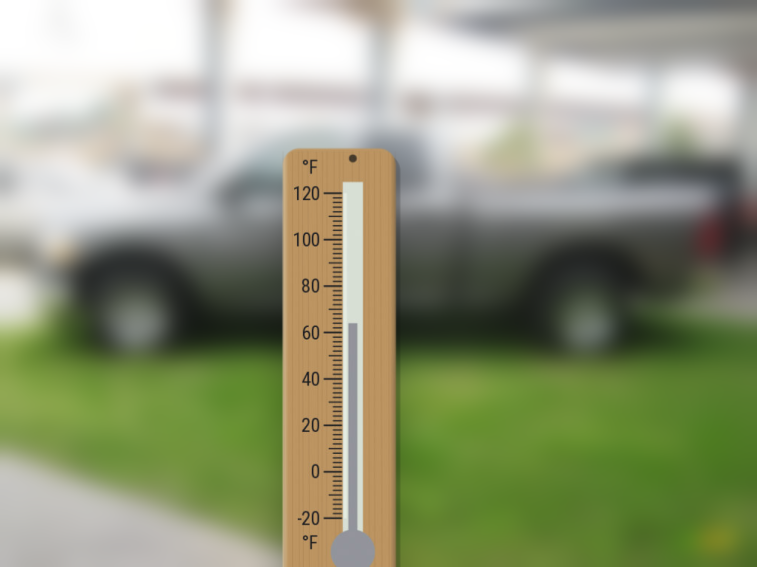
64 °F
